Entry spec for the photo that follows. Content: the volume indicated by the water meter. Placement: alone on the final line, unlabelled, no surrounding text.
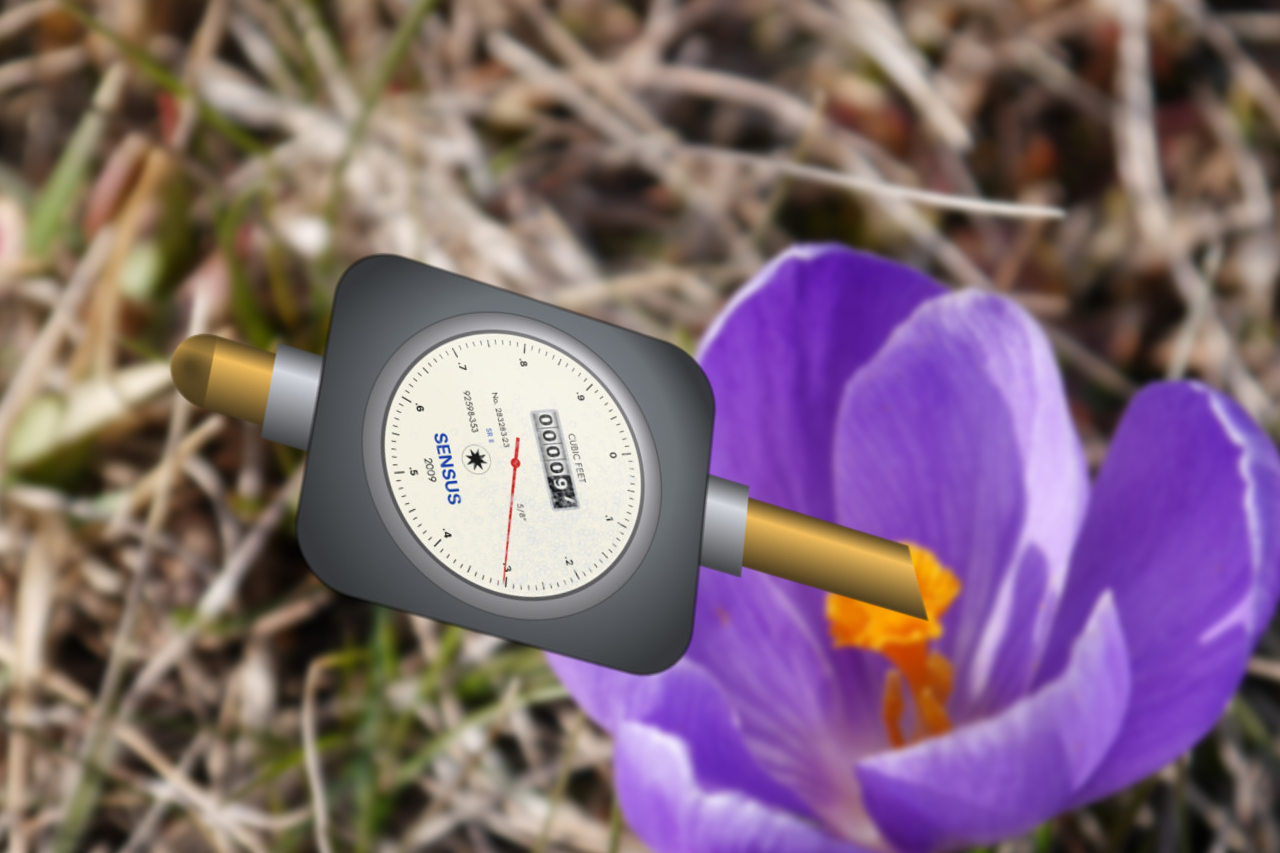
97.30 ft³
